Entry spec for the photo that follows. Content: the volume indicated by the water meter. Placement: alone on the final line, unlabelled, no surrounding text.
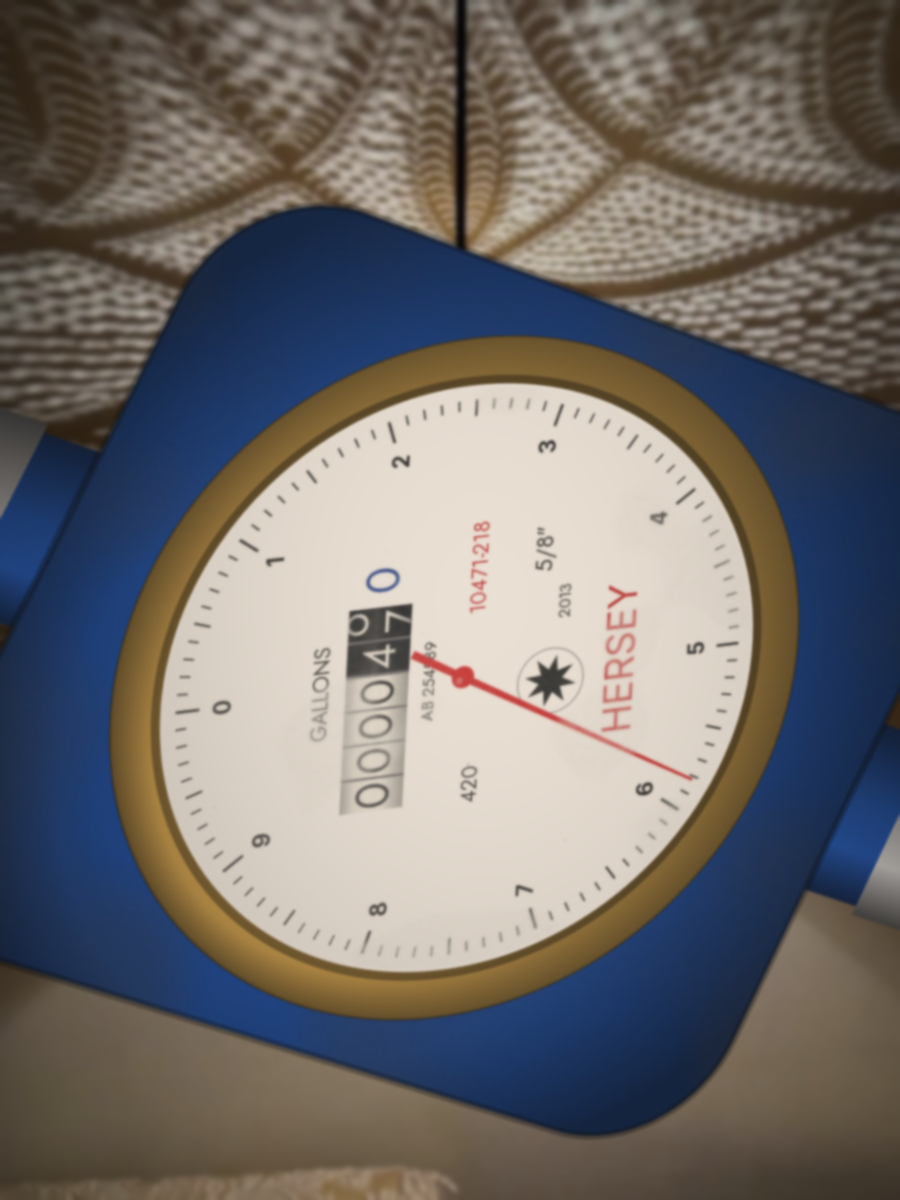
465.8 gal
